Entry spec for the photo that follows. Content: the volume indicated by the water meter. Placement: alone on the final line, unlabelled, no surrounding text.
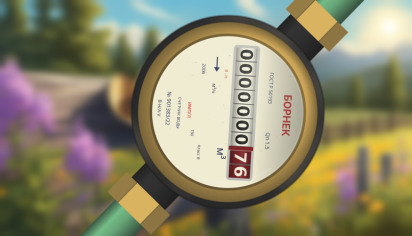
0.76 m³
